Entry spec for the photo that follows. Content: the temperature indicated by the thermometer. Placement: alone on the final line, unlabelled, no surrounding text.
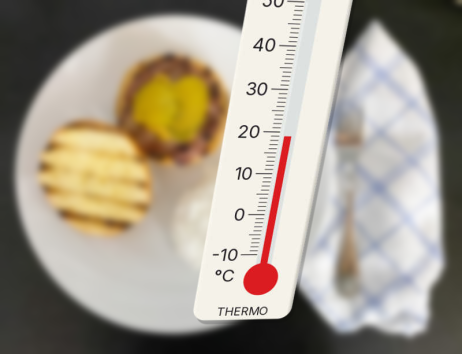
19 °C
